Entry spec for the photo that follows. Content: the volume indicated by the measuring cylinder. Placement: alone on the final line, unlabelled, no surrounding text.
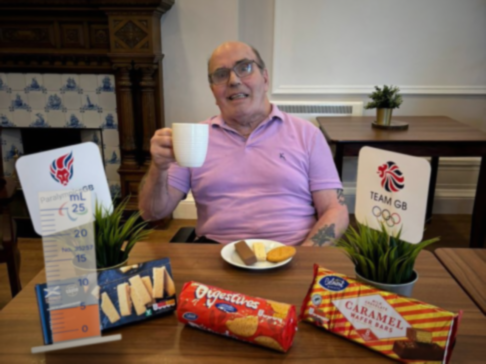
5 mL
